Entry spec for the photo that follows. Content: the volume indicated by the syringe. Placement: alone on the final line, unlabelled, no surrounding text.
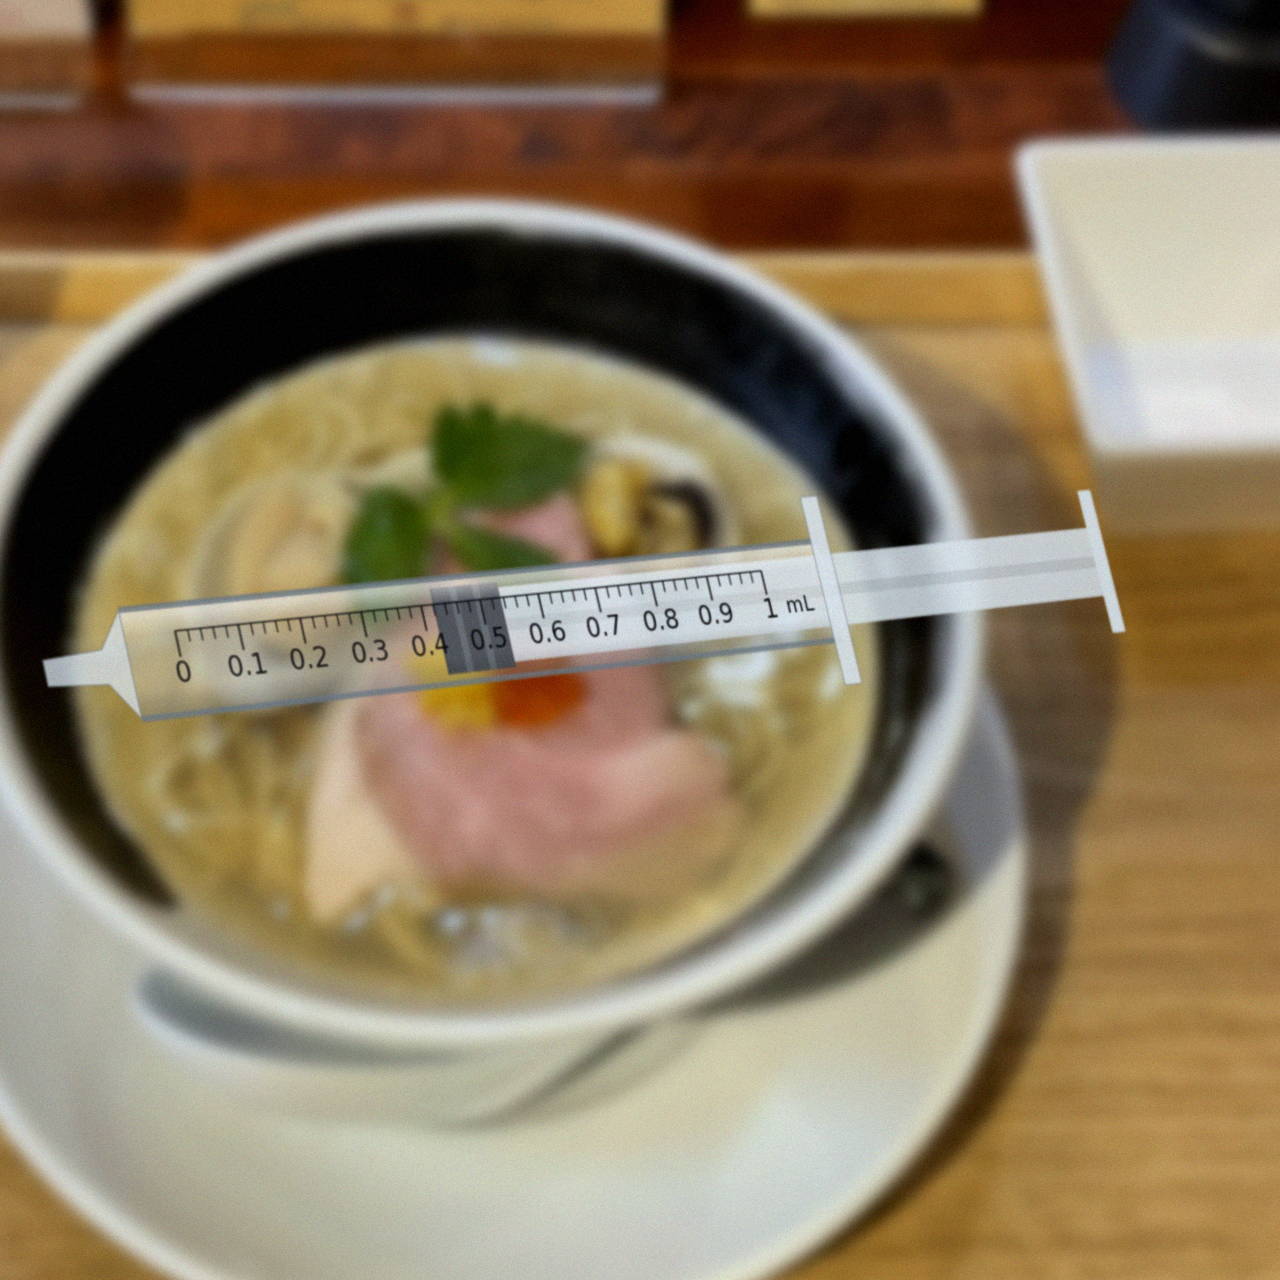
0.42 mL
